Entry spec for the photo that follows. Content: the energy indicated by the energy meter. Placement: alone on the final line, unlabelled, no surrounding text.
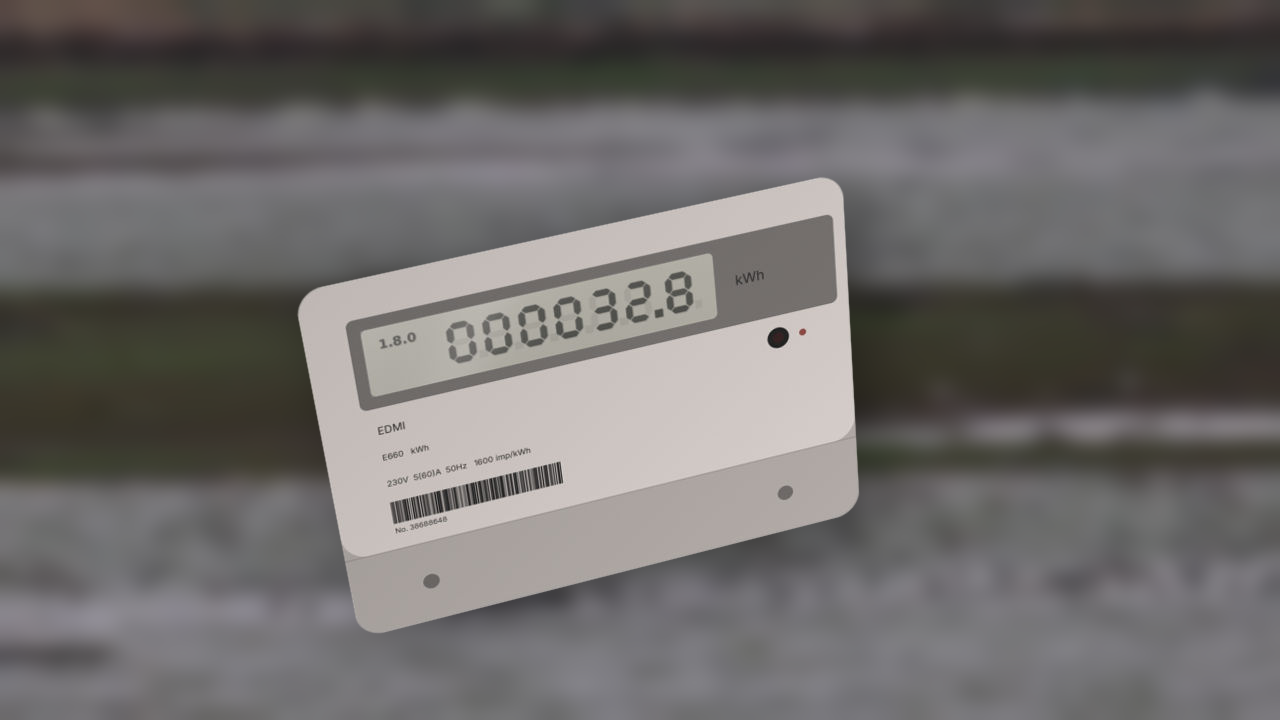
32.8 kWh
